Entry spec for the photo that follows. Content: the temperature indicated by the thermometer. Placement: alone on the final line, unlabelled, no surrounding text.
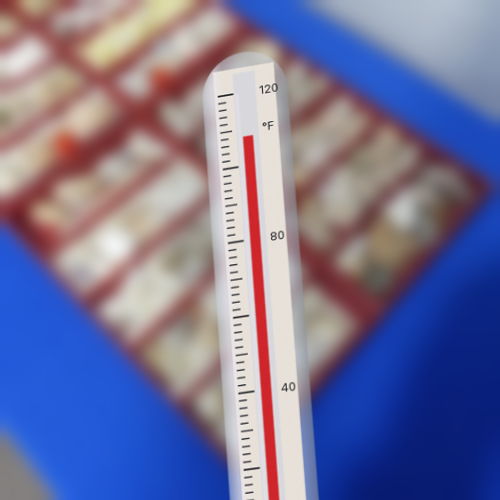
108 °F
